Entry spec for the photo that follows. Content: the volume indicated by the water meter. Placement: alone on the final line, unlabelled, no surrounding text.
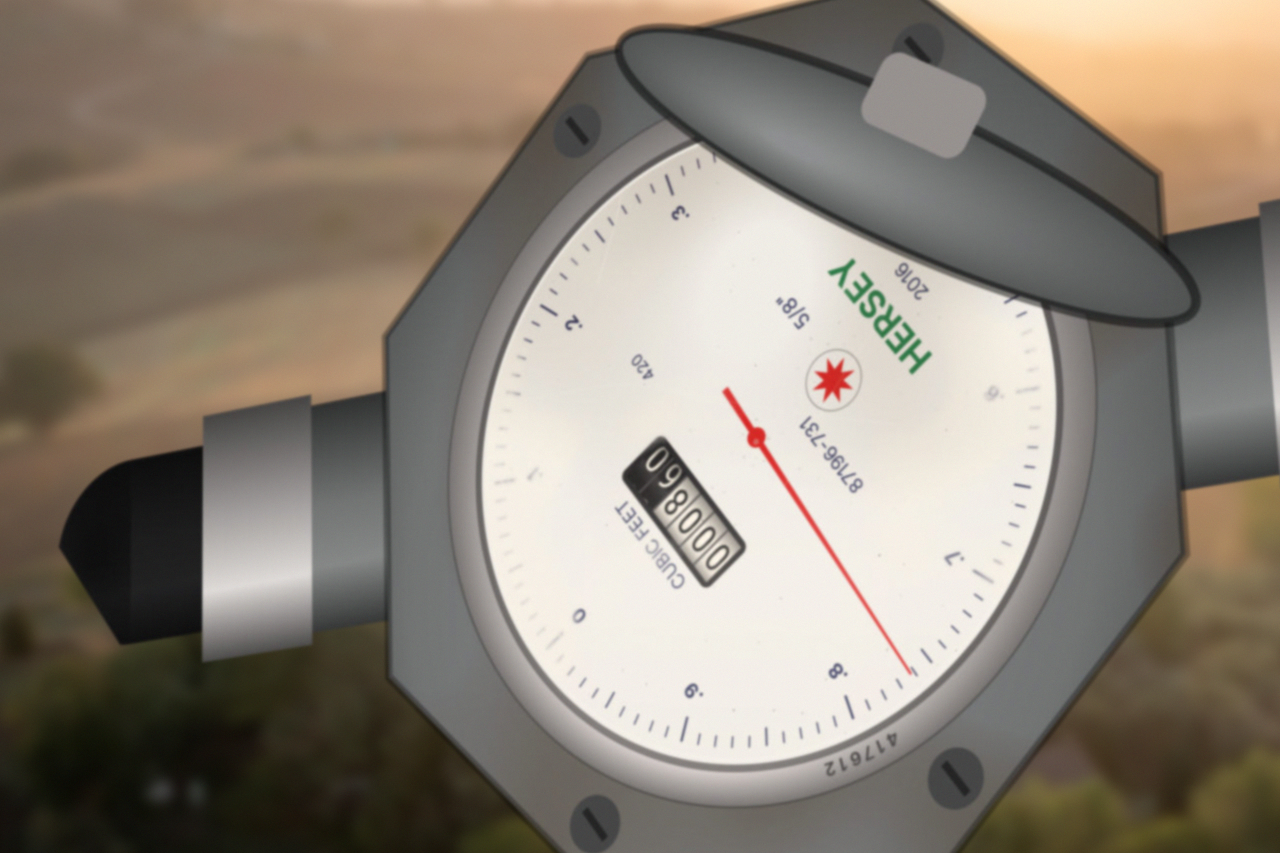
859.76 ft³
